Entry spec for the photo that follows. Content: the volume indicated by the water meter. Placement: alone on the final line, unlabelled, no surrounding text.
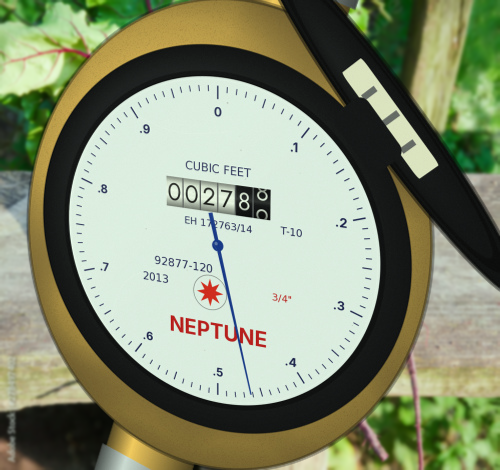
2788.46 ft³
